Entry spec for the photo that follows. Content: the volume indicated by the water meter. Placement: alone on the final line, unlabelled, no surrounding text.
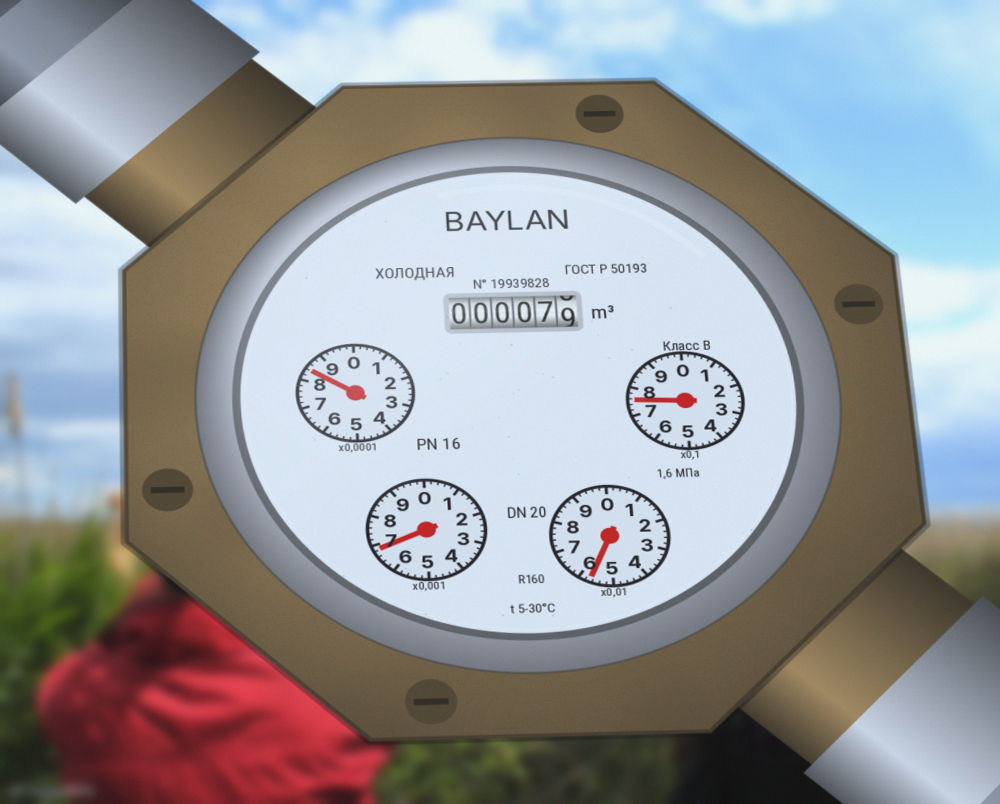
78.7568 m³
